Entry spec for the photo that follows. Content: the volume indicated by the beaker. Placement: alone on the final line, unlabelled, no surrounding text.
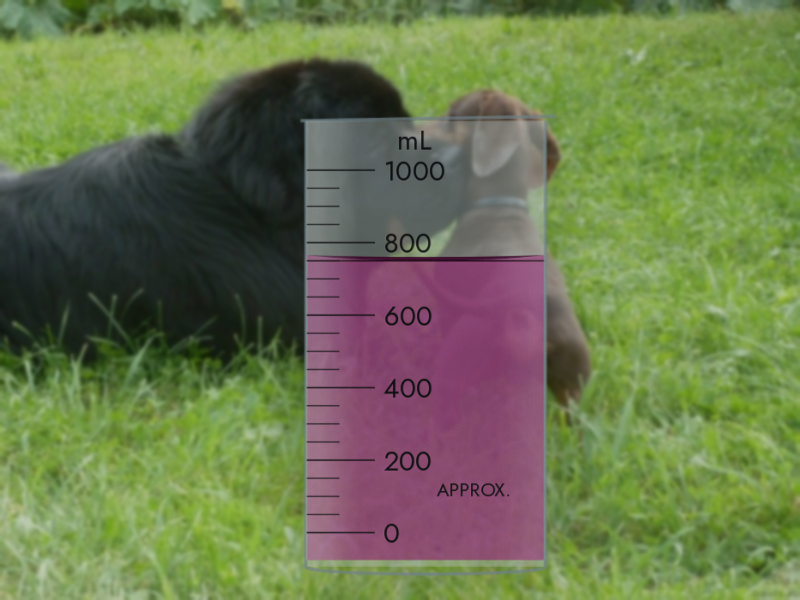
750 mL
